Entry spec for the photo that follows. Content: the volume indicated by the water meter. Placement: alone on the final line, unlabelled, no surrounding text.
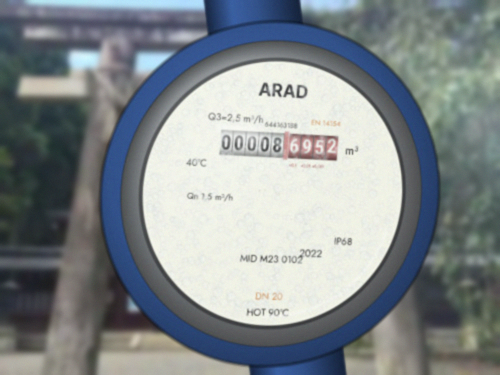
8.6952 m³
